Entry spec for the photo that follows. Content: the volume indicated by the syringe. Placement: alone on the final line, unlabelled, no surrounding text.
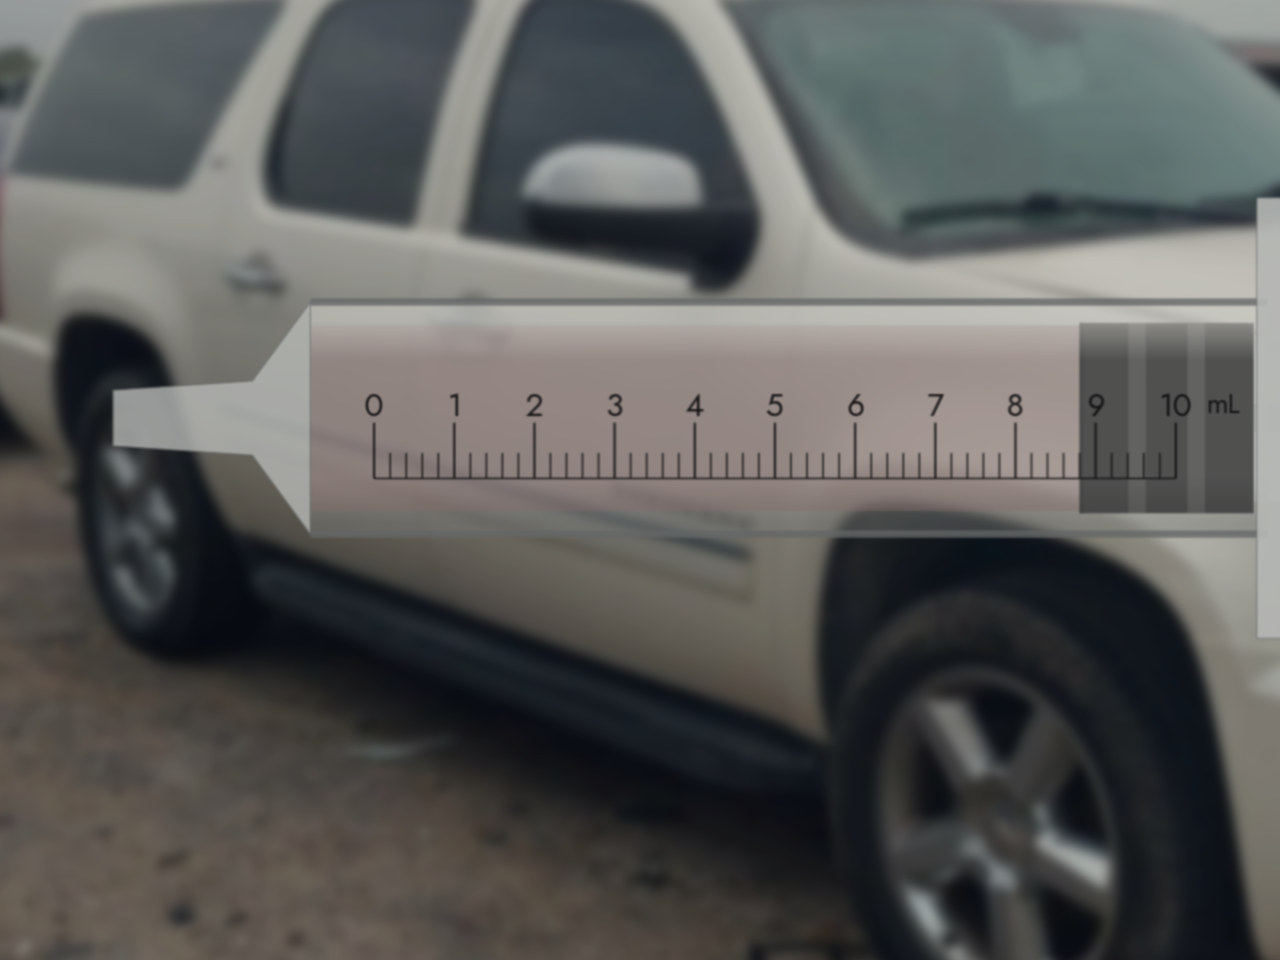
8.8 mL
